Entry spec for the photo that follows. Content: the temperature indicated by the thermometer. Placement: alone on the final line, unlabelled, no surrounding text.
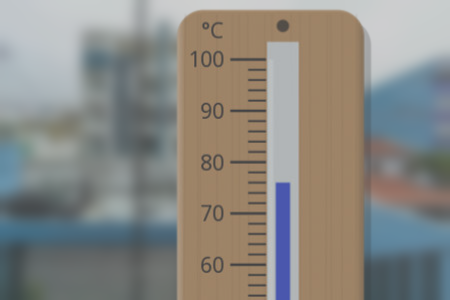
76 °C
